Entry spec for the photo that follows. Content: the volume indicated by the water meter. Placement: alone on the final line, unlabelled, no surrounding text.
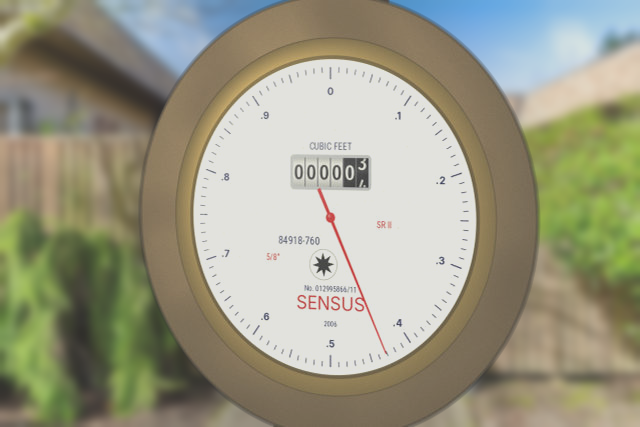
3.43 ft³
